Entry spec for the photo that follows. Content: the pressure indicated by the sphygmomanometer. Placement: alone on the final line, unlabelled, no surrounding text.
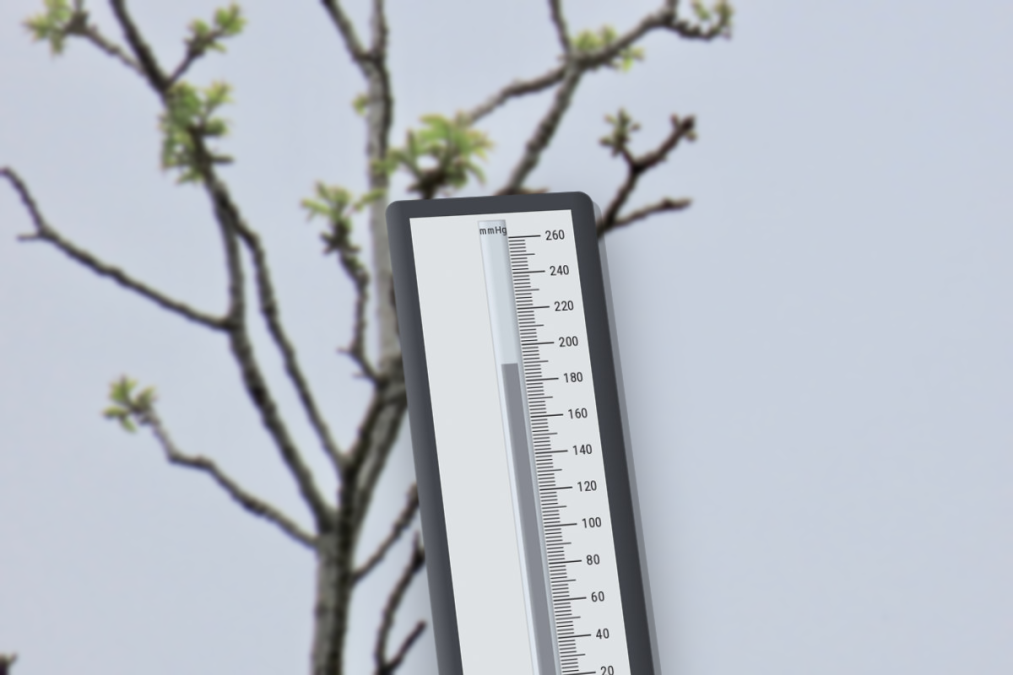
190 mmHg
